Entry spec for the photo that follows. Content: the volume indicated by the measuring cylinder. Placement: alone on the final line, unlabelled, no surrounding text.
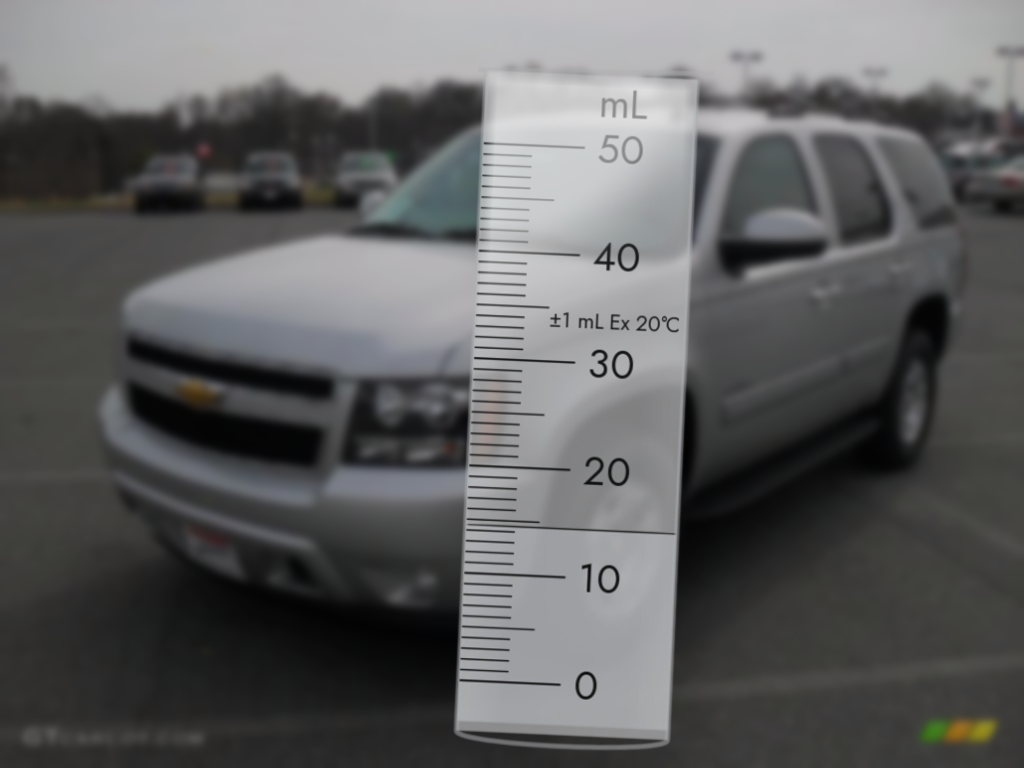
14.5 mL
